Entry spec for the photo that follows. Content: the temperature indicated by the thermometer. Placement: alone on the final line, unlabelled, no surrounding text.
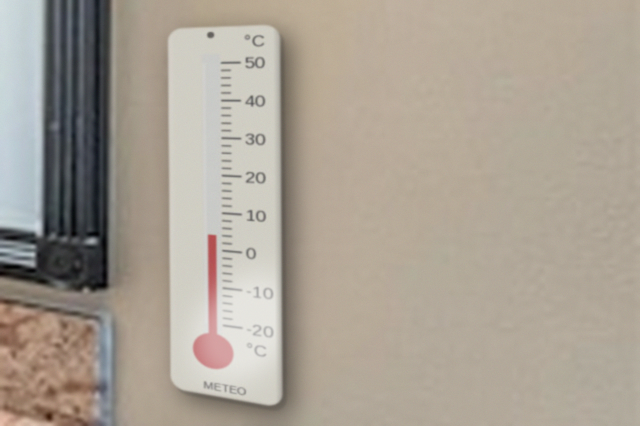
4 °C
